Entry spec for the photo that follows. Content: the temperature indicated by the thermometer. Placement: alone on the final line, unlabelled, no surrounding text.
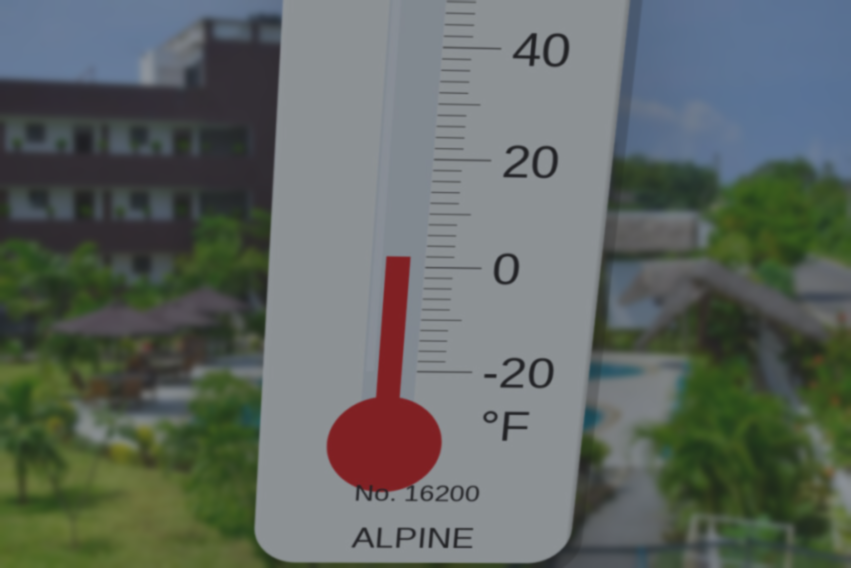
2 °F
